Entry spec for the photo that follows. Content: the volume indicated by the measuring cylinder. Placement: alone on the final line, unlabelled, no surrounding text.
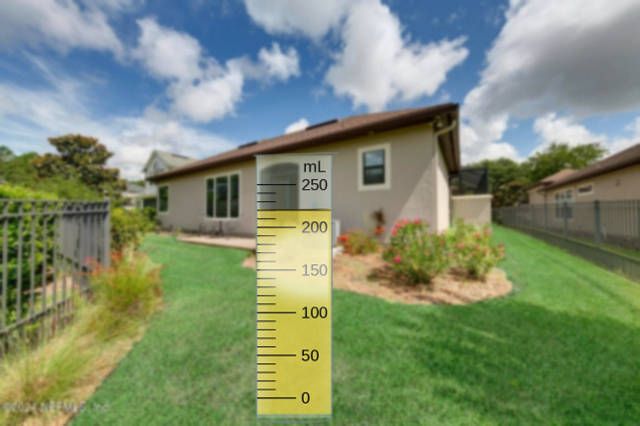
220 mL
